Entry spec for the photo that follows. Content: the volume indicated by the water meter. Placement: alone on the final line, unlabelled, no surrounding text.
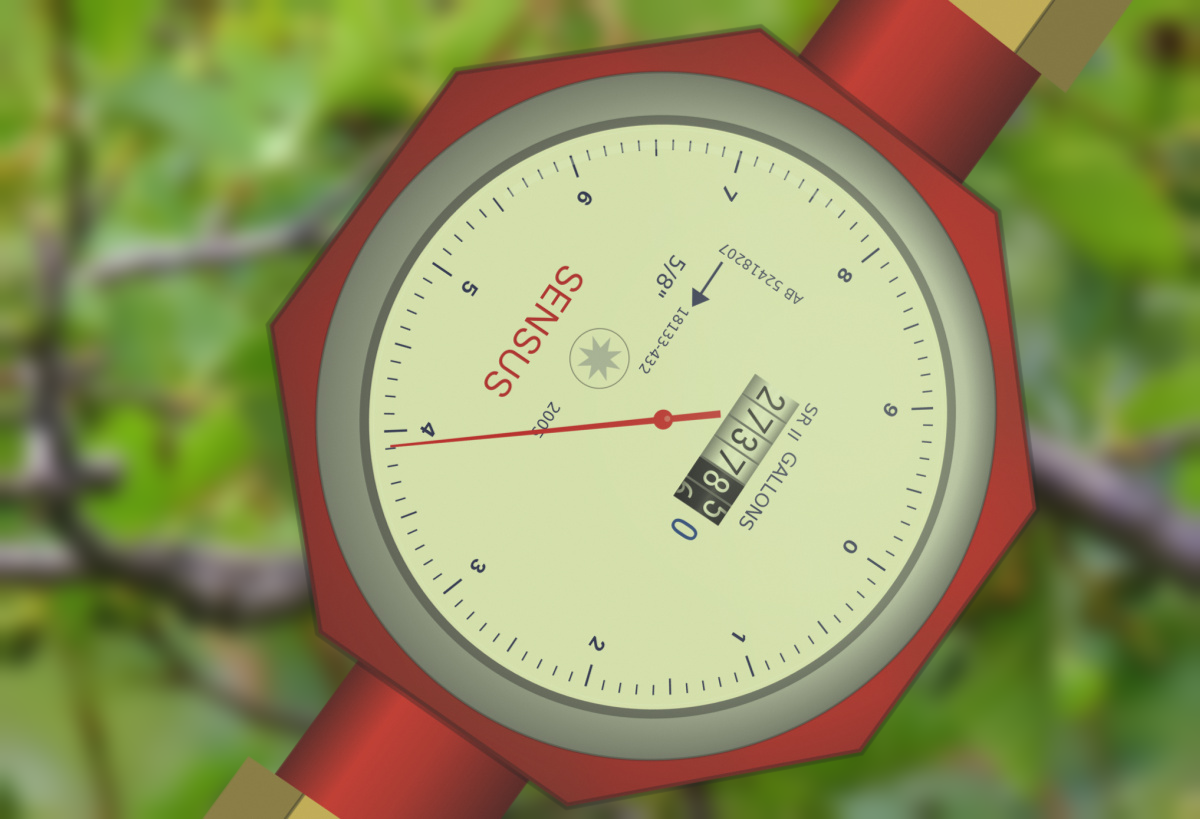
2737853.9 gal
